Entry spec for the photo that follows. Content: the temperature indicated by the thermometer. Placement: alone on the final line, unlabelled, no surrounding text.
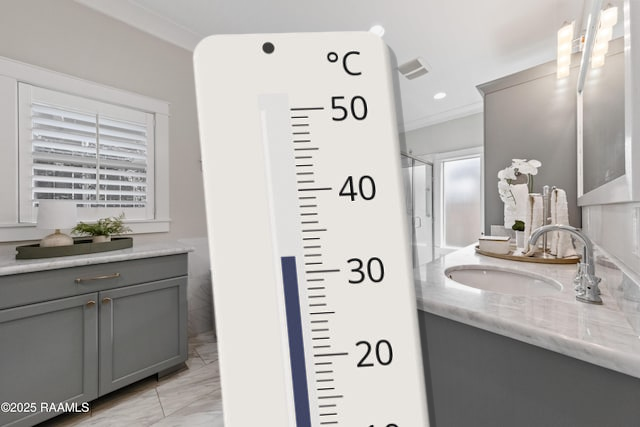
32 °C
